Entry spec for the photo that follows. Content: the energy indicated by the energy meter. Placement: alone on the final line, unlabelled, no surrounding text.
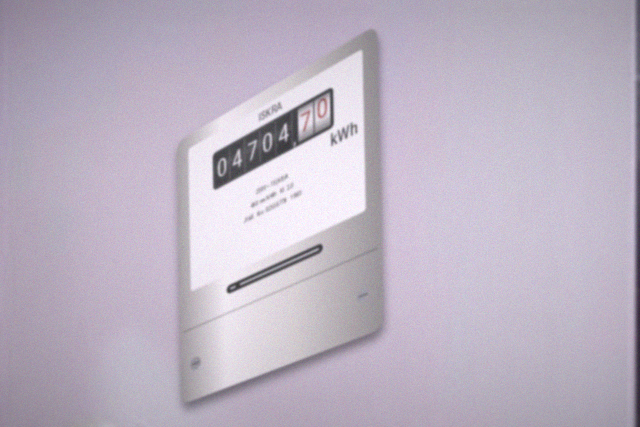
4704.70 kWh
